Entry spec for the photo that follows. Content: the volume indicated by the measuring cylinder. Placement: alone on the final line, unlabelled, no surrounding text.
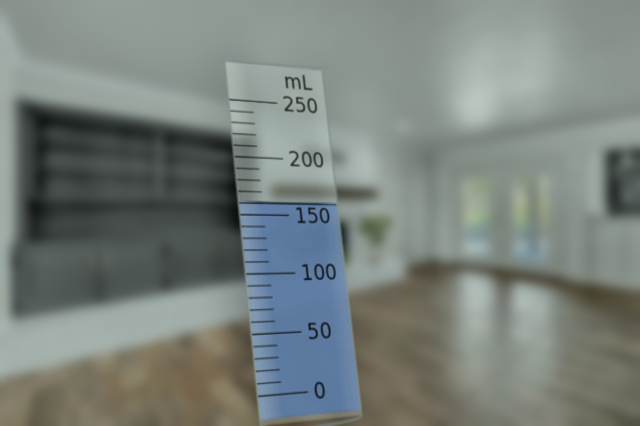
160 mL
